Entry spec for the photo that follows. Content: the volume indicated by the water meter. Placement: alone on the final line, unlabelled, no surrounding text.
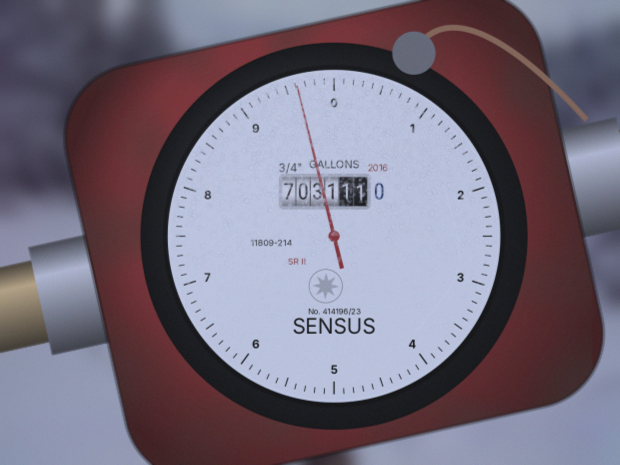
7031109.6 gal
